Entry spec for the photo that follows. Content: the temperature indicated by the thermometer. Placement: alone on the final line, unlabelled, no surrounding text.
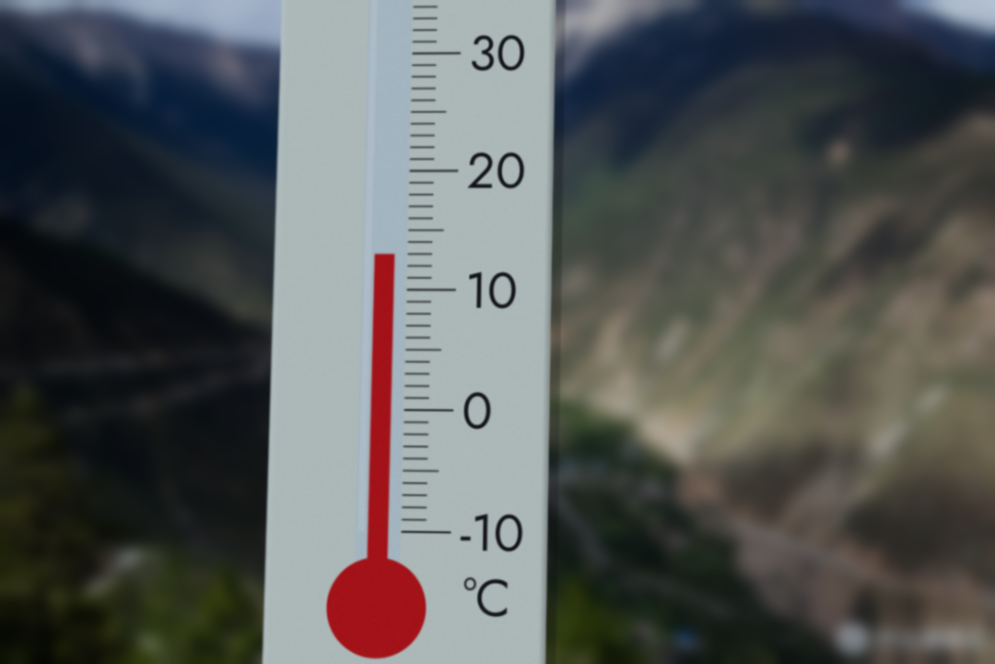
13 °C
